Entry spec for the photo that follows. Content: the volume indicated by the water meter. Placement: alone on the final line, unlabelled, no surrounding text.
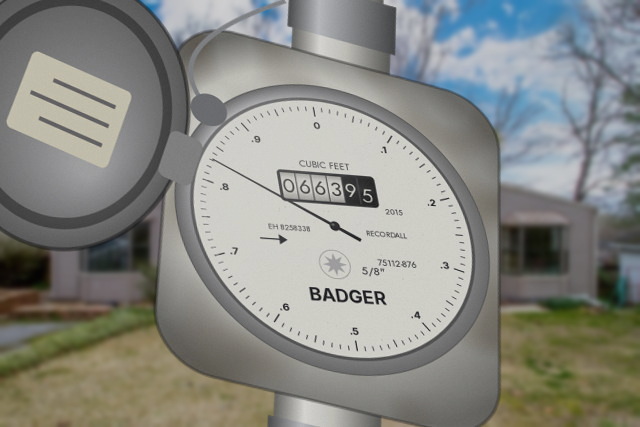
66394.83 ft³
